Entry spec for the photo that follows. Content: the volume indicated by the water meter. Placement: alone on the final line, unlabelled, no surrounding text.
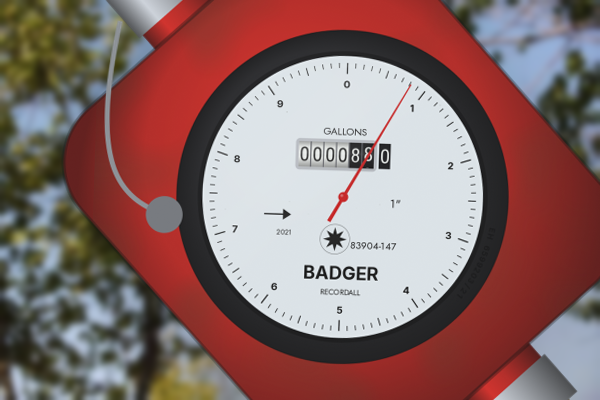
880.8 gal
